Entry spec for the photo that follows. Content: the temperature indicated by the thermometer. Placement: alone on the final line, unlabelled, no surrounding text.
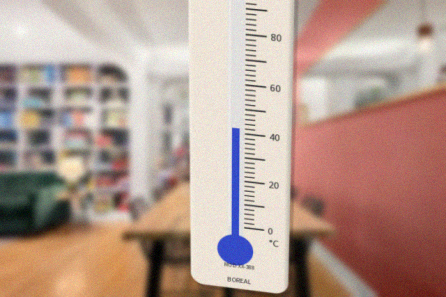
42 °C
